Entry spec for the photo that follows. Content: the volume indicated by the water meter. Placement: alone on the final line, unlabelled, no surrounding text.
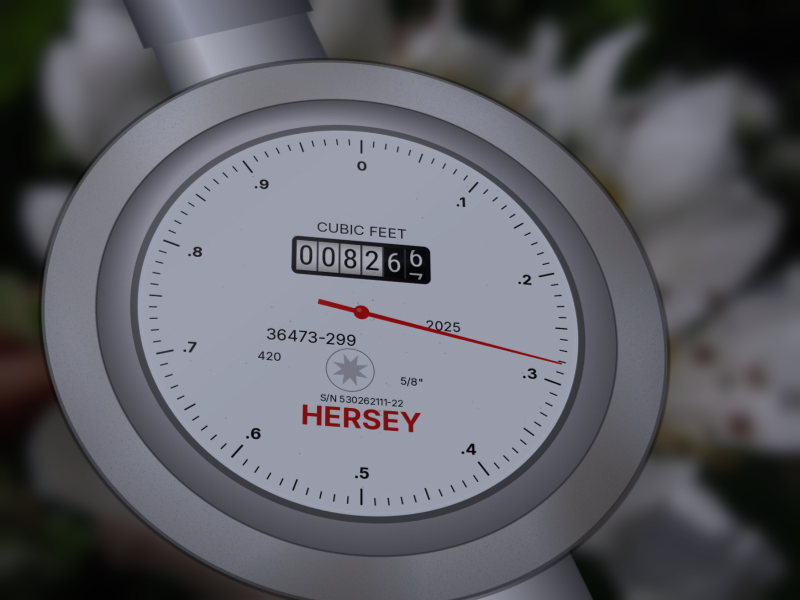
8266.28 ft³
